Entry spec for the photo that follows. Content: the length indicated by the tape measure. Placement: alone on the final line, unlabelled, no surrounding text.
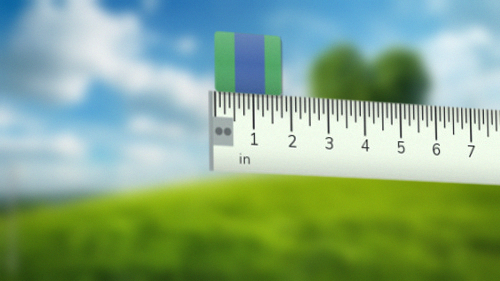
1.75 in
